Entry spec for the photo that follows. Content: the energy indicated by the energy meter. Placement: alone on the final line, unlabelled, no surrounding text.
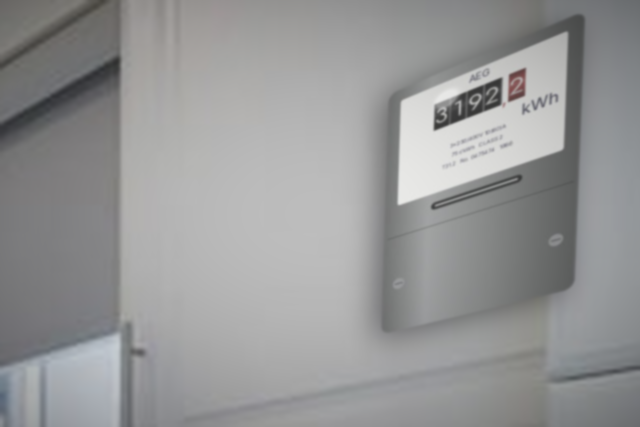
3192.2 kWh
